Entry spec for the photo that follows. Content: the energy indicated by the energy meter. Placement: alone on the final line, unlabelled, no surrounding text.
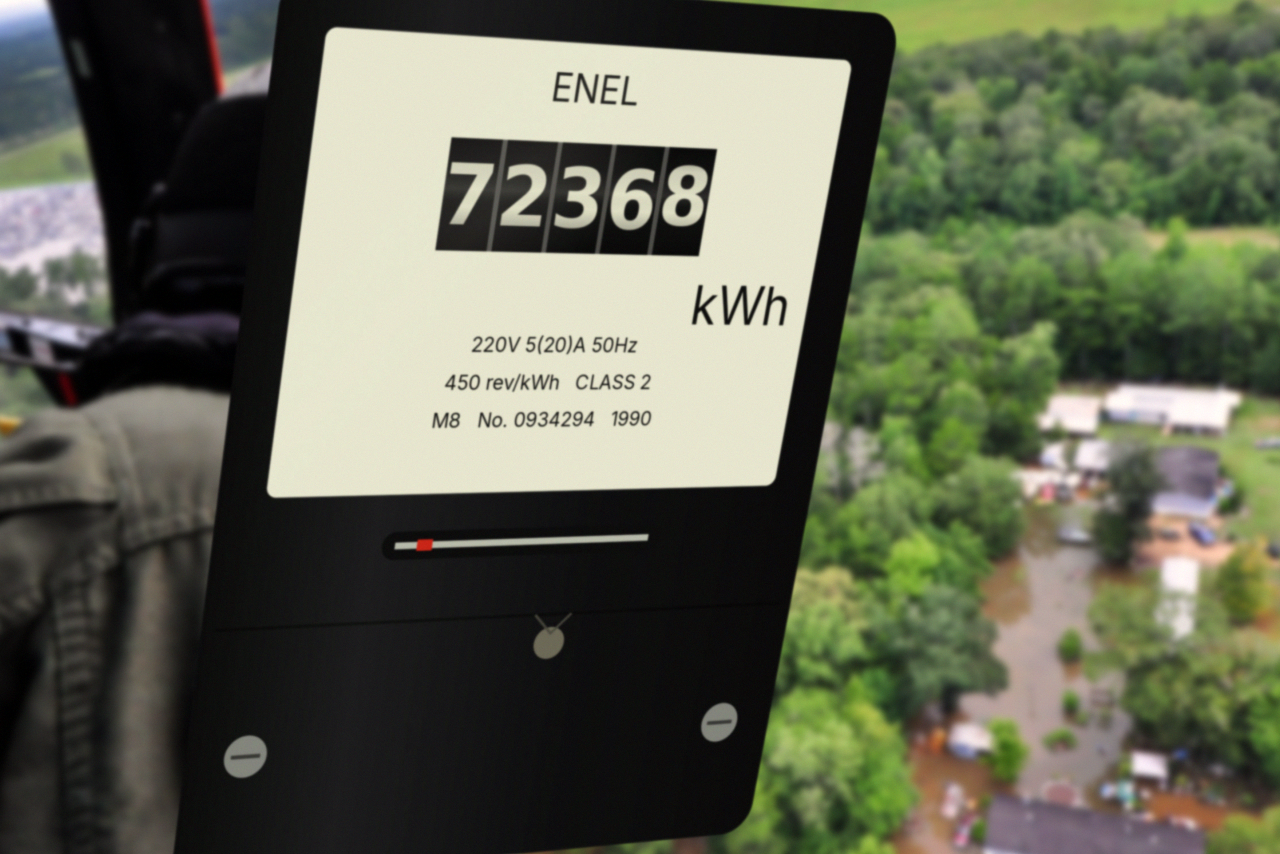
72368 kWh
